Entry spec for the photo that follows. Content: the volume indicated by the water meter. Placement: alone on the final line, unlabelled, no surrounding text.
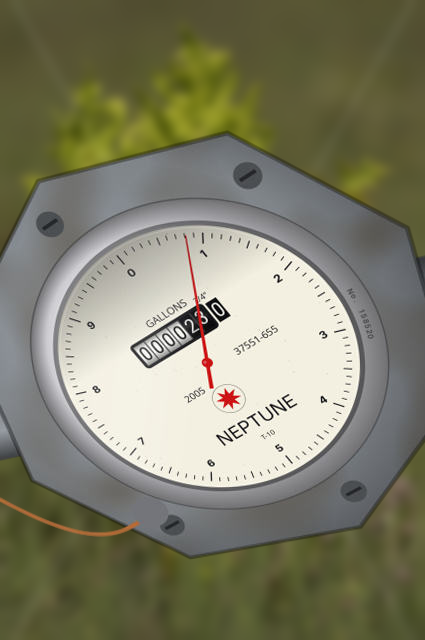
230.8 gal
